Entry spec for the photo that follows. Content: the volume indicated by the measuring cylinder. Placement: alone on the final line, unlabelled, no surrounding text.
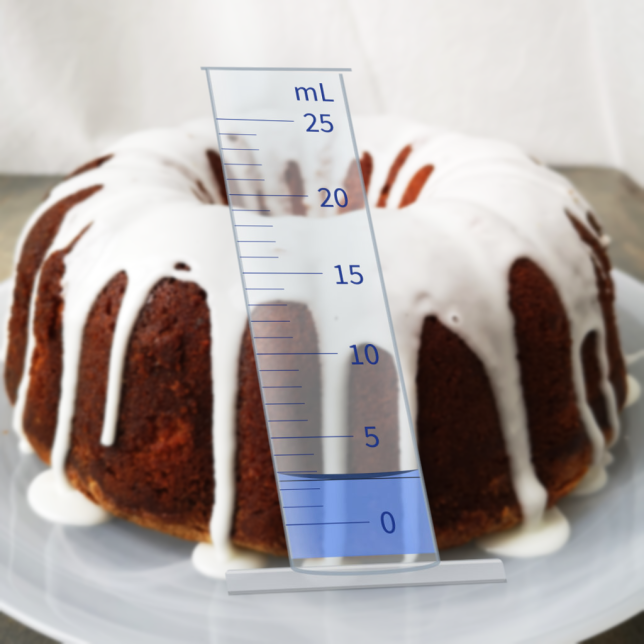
2.5 mL
